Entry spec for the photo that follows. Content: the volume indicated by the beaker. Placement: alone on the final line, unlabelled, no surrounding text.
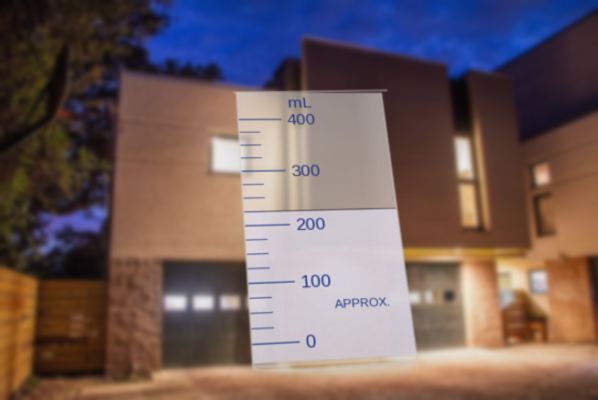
225 mL
